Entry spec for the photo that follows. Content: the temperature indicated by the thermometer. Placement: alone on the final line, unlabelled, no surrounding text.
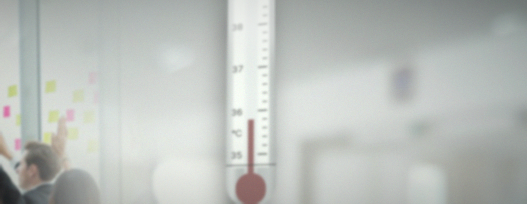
35.8 °C
